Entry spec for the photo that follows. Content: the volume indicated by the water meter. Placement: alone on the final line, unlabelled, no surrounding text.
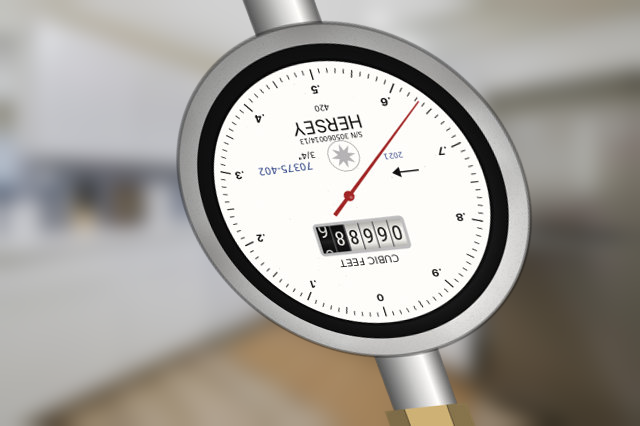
66885.63 ft³
